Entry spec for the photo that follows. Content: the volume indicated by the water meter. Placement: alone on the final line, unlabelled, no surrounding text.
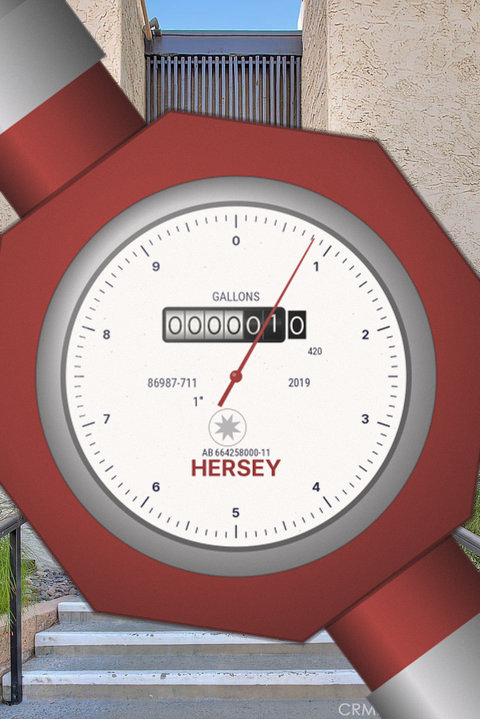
10.8 gal
